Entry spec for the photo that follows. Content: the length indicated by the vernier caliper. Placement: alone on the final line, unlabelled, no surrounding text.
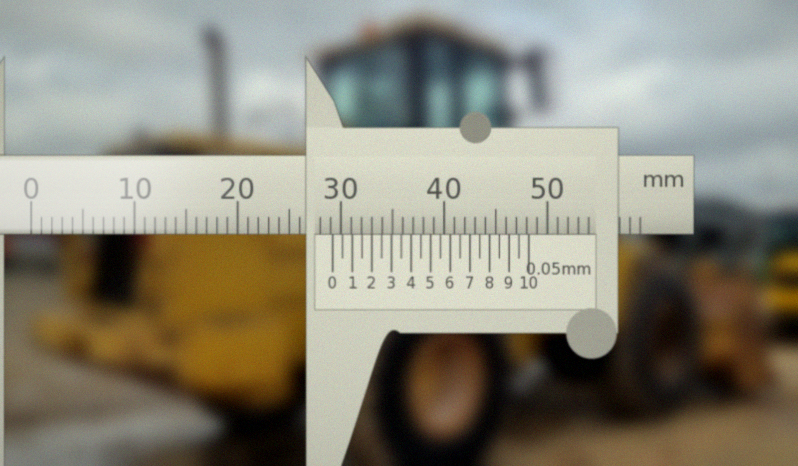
29.2 mm
